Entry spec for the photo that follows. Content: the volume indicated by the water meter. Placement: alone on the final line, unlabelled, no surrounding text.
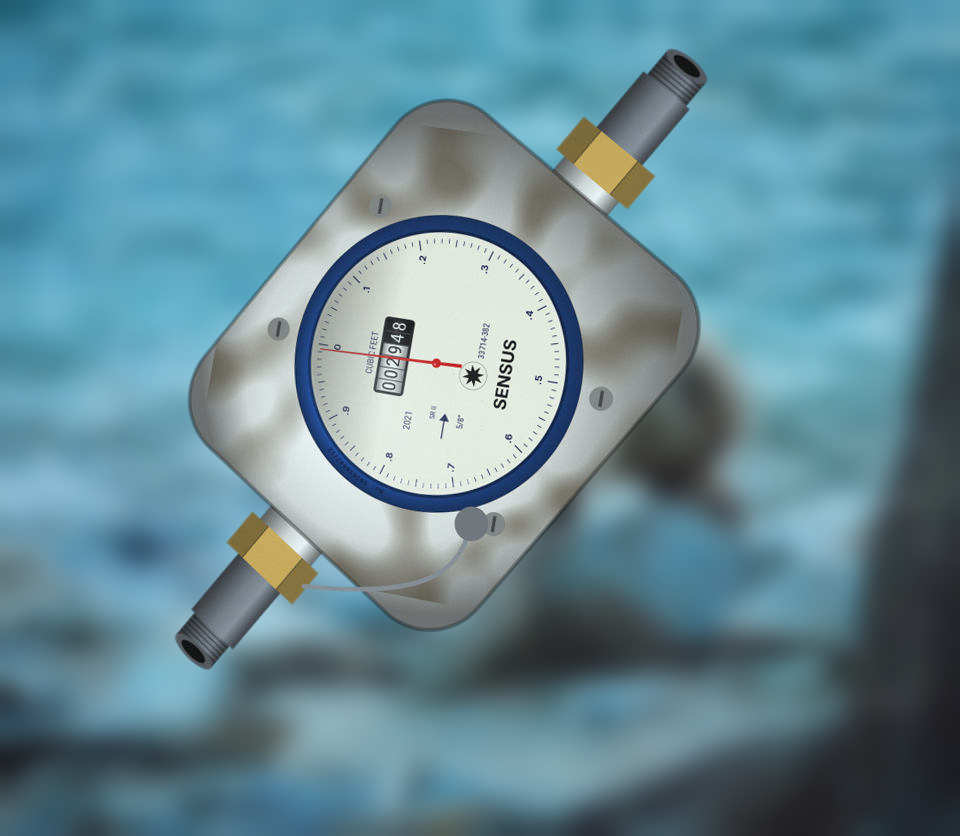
2947.99 ft³
